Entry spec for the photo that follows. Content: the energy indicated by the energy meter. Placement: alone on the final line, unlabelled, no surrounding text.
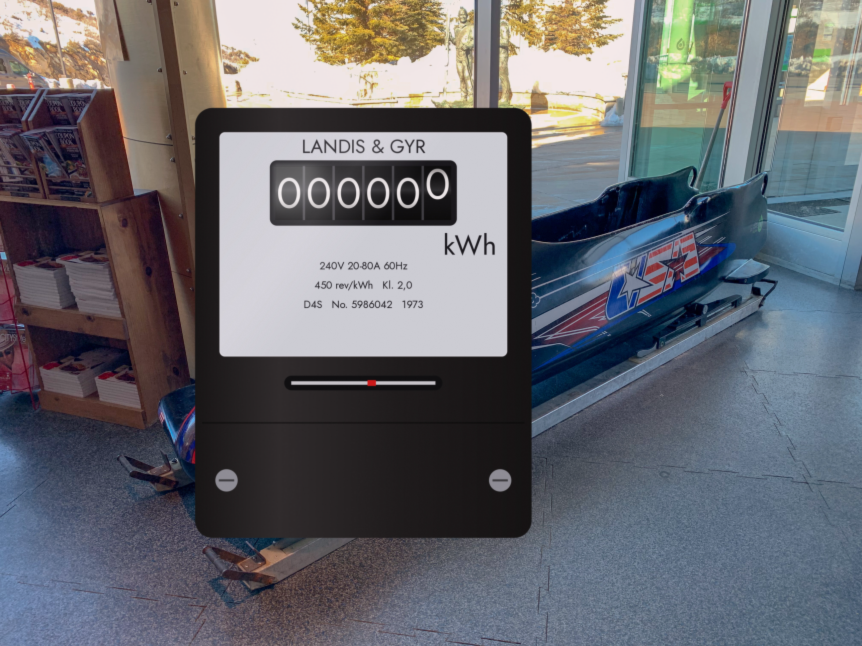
0 kWh
